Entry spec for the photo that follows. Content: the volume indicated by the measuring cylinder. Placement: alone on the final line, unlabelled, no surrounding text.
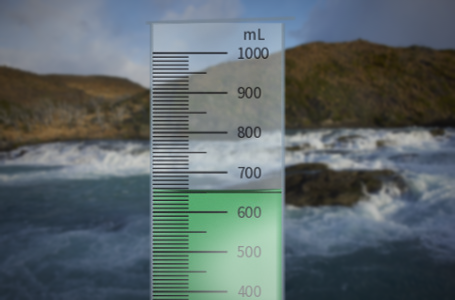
650 mL
